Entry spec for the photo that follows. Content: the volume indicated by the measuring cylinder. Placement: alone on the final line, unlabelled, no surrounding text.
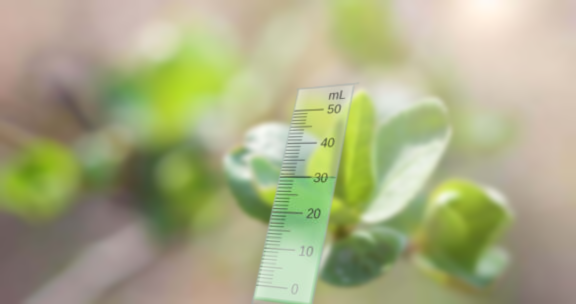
30 mL
